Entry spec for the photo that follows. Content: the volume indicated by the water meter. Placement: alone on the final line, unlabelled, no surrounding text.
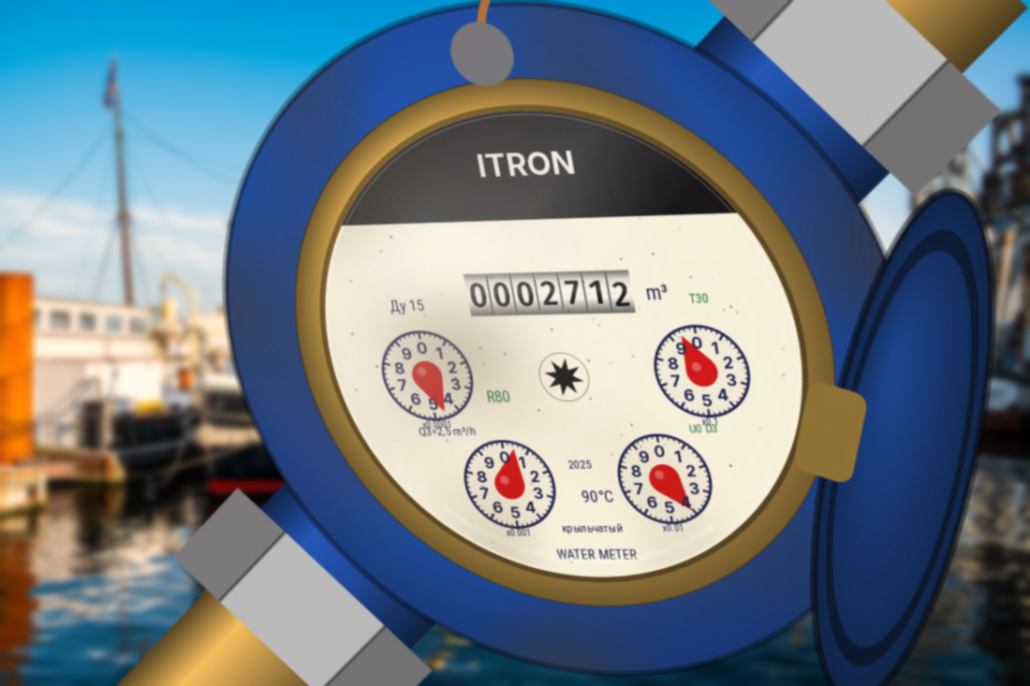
2711.9404 m³
